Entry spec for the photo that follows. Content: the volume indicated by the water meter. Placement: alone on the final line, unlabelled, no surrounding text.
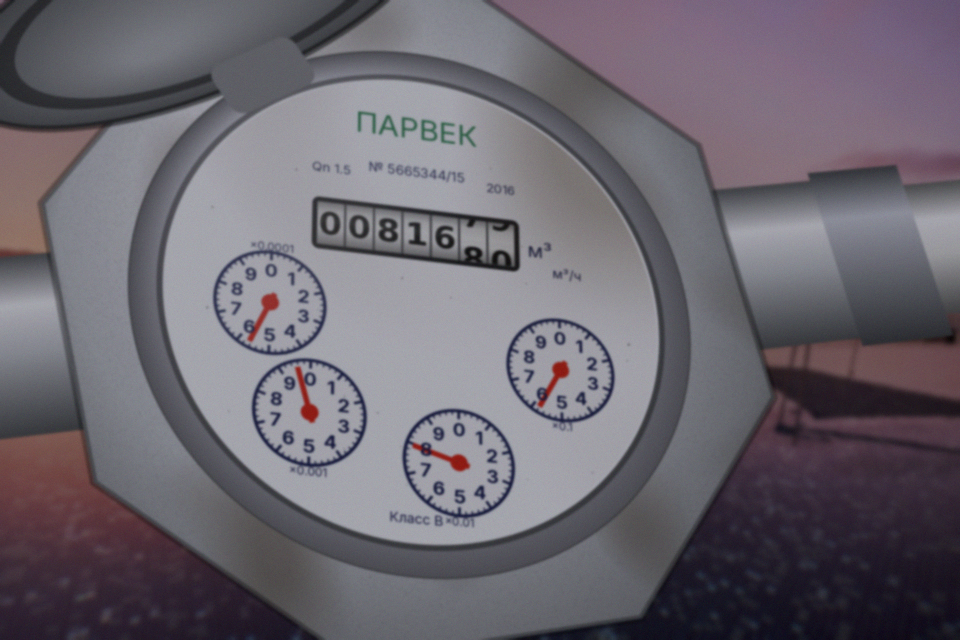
81679.5795 m³
